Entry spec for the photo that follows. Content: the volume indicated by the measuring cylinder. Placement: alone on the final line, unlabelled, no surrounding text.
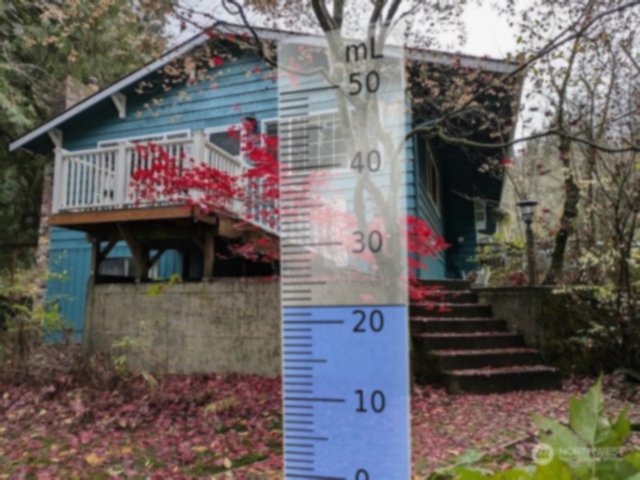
22 mL
